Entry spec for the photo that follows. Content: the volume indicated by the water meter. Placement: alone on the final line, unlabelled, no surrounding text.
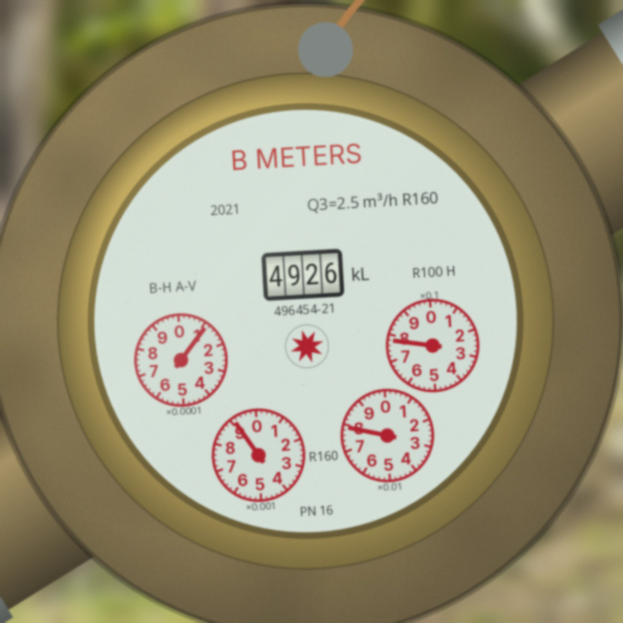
4926.7791 kL
